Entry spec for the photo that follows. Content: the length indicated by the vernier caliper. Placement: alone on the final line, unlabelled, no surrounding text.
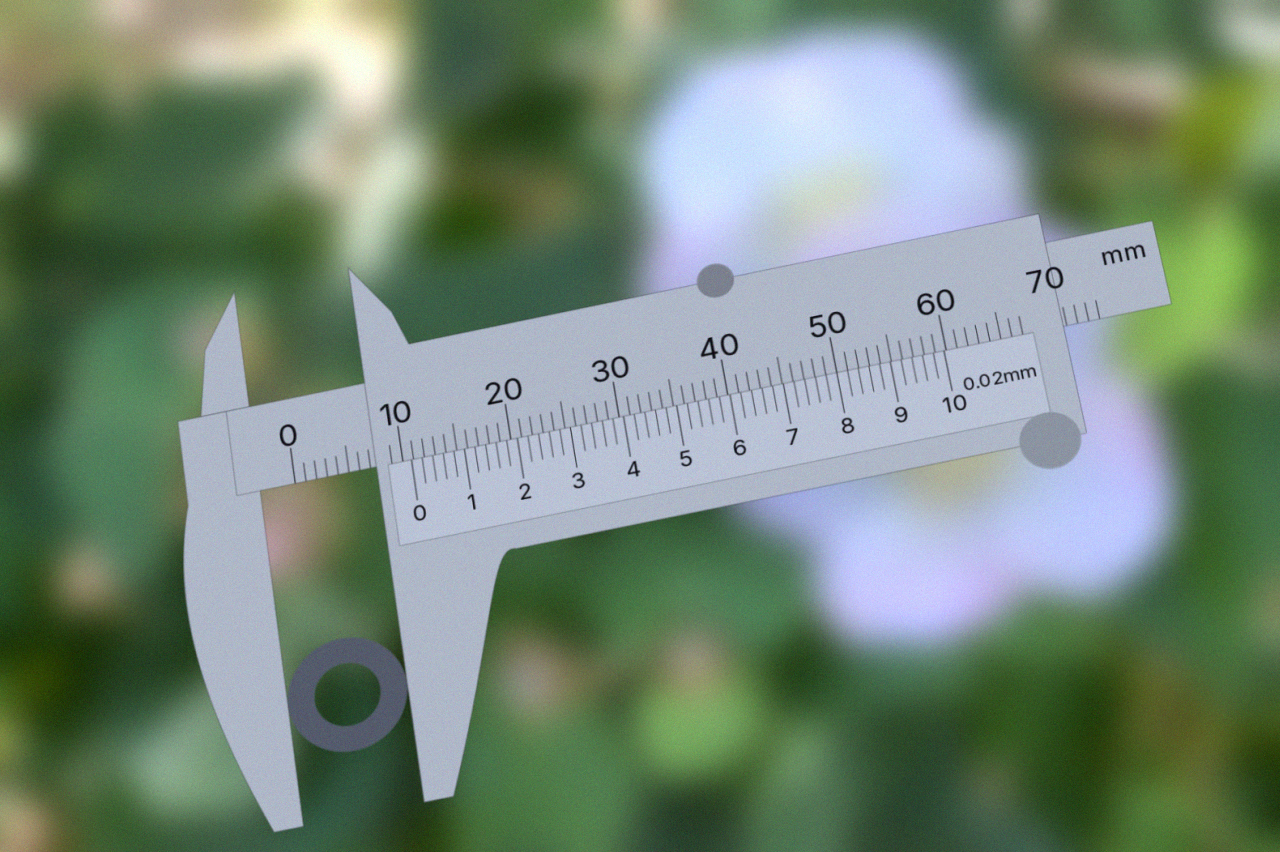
10.8 mm
